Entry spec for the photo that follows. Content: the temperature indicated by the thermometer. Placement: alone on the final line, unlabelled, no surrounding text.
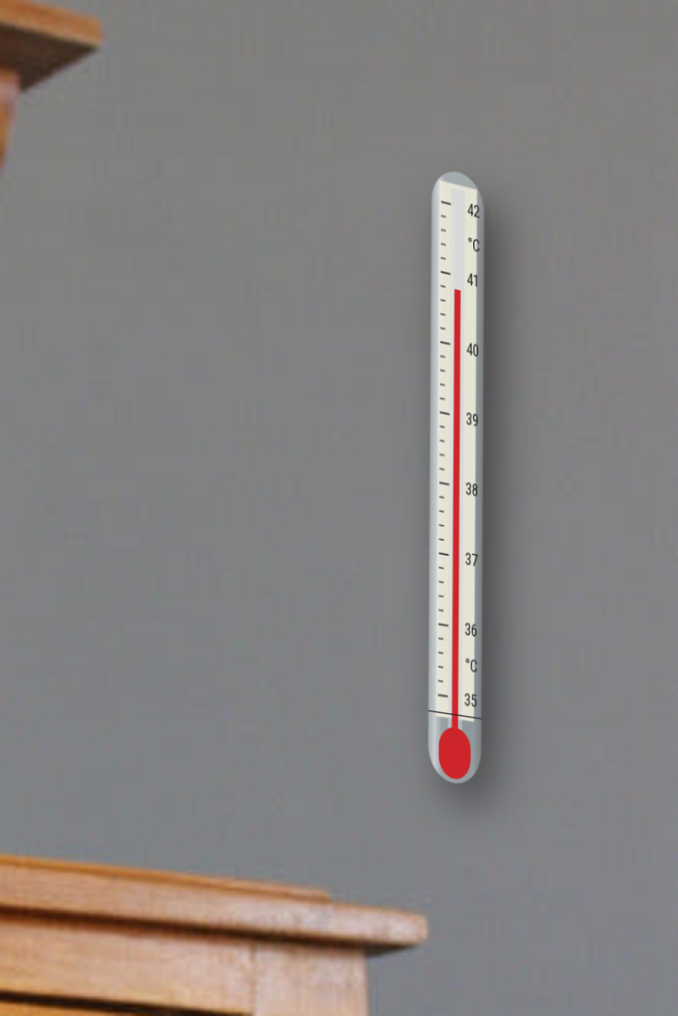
40.8 °C
